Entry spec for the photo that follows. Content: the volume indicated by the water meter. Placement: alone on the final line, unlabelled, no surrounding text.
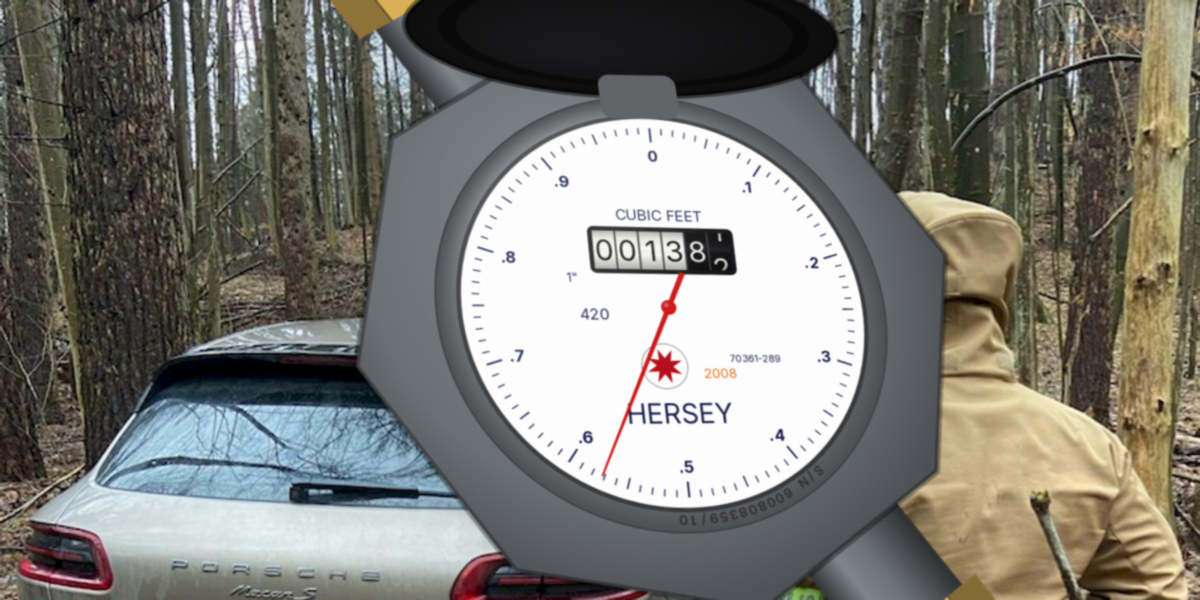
1381.57 ft³
